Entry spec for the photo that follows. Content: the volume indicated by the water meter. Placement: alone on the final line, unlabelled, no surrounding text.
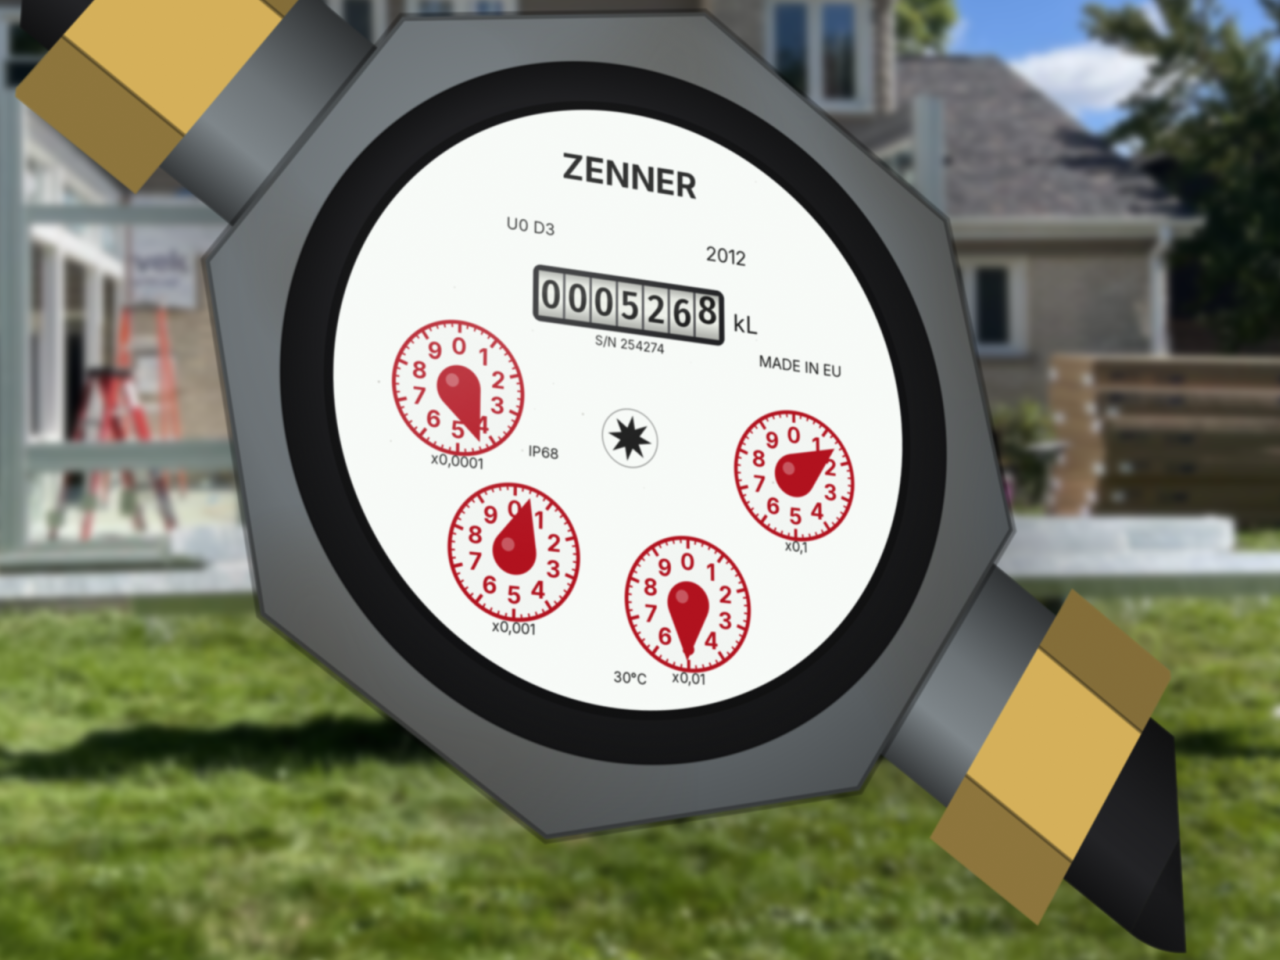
5268.1504 kL
